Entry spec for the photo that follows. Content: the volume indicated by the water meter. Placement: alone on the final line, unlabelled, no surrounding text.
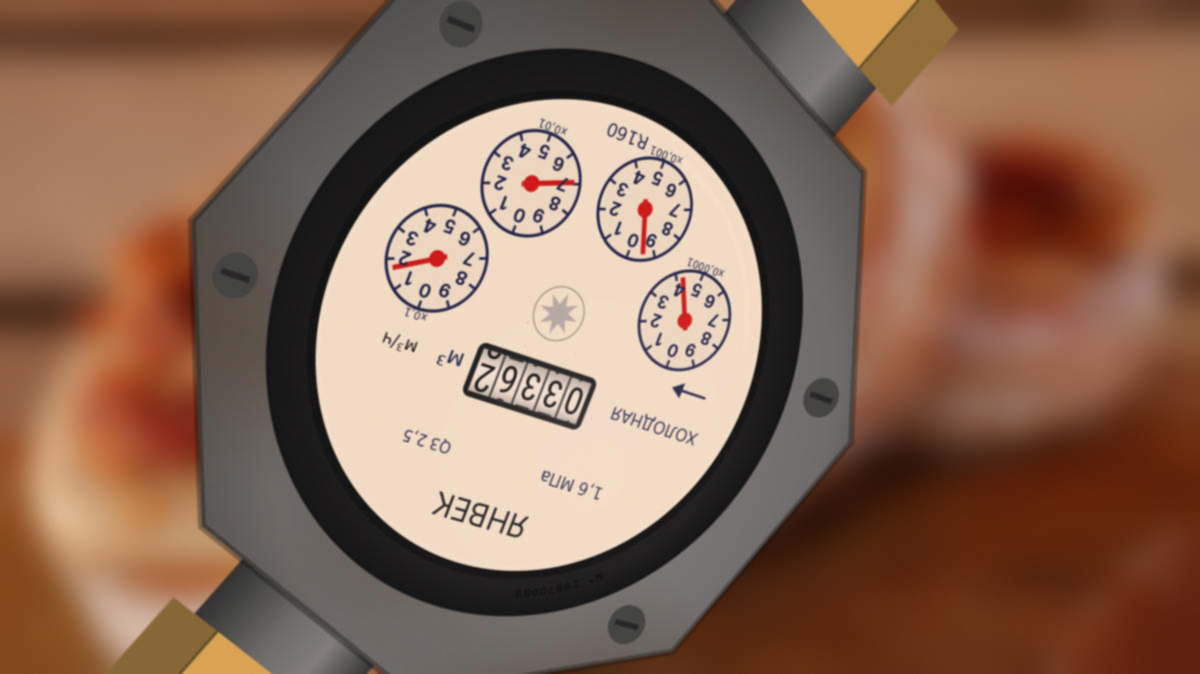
3362.1694 m³
